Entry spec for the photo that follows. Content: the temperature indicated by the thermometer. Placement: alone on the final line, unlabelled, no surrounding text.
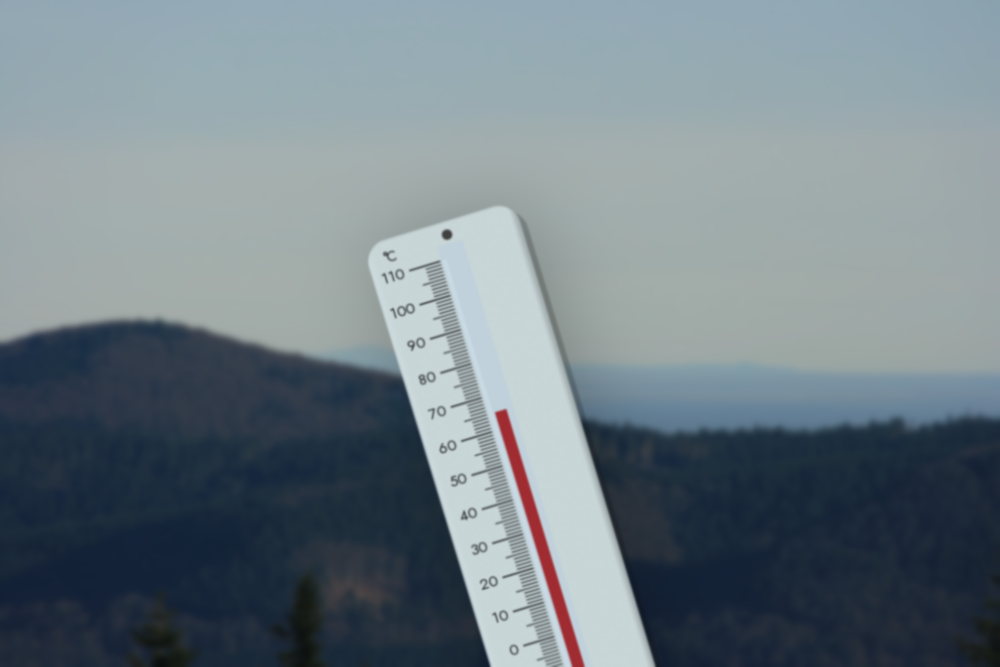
65 °C
